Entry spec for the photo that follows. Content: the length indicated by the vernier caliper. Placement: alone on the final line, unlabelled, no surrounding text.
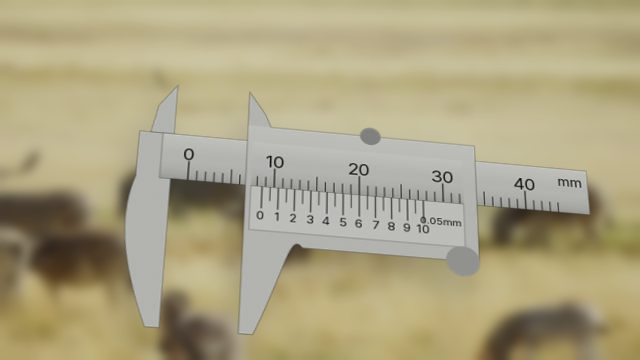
8.6 mm
